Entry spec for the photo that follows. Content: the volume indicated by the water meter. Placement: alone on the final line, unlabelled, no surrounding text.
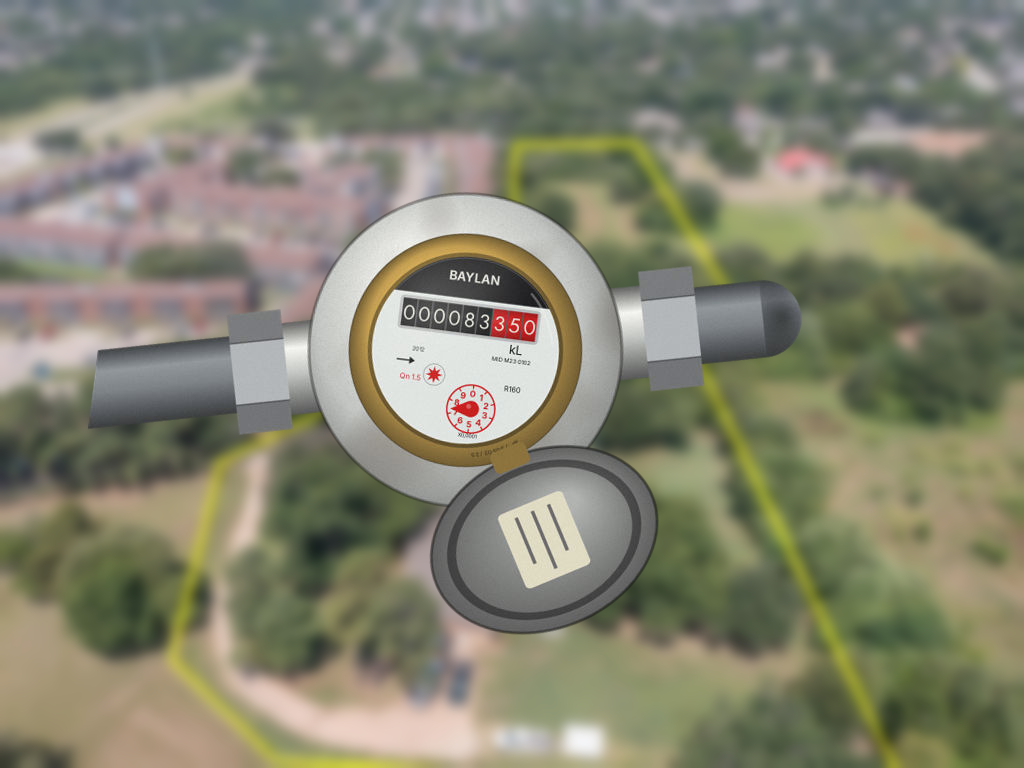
83.3507 kL
